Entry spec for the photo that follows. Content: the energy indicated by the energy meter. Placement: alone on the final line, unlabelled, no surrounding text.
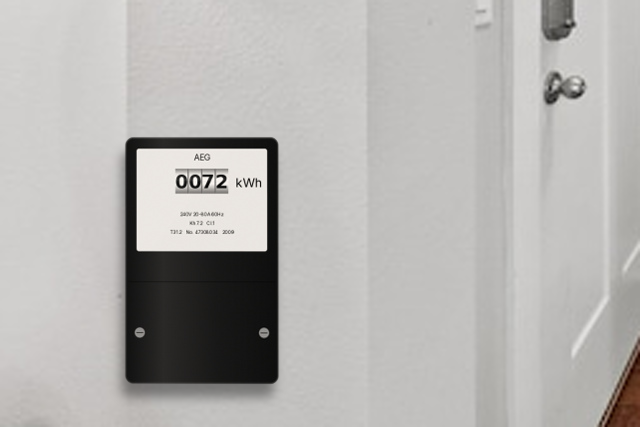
72 kWh
